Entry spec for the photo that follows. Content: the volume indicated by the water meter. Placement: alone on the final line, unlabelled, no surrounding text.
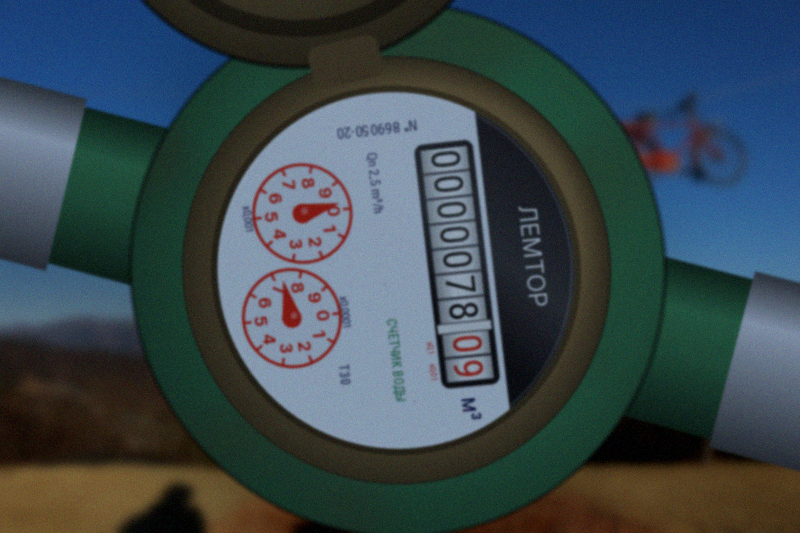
78.0897 m³
